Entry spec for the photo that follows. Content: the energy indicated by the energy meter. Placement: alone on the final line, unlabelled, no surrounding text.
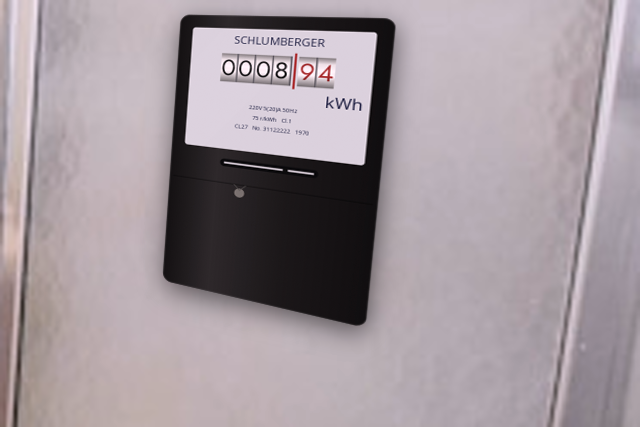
8.94 kWh
